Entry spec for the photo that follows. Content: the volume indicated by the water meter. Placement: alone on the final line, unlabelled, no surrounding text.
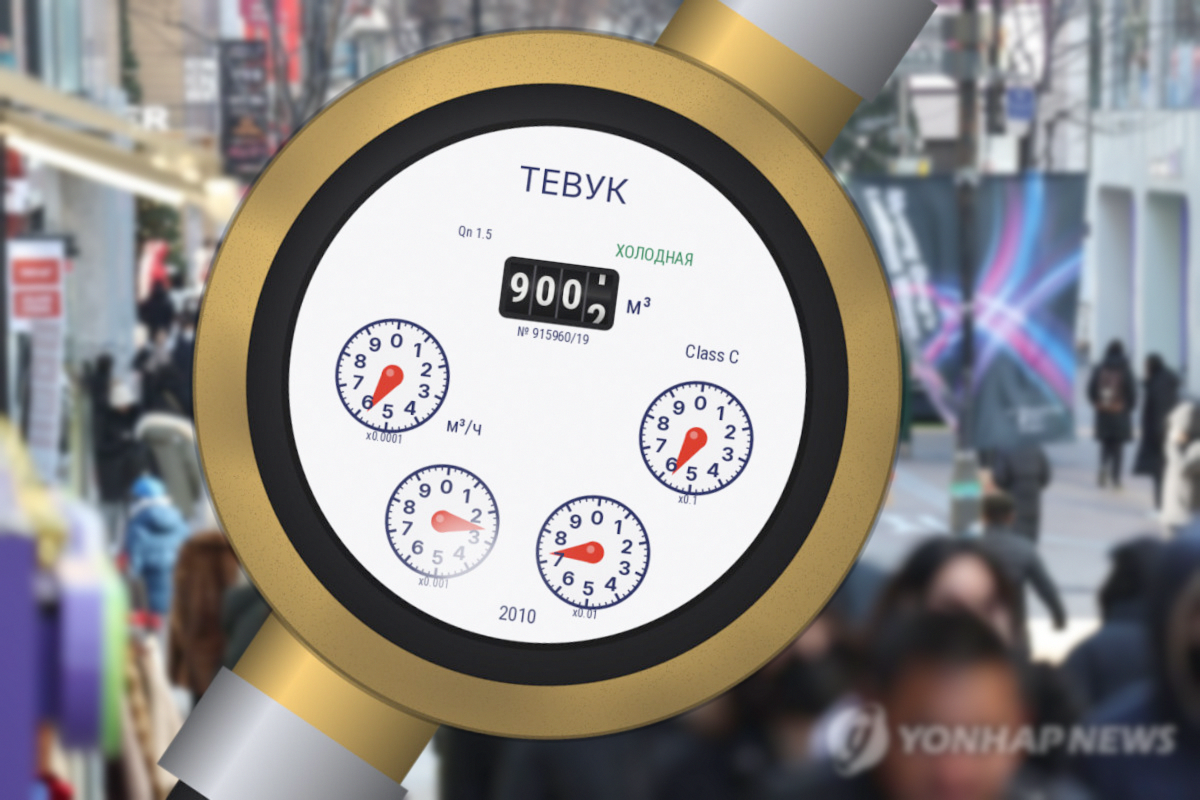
9001.5725 m³
